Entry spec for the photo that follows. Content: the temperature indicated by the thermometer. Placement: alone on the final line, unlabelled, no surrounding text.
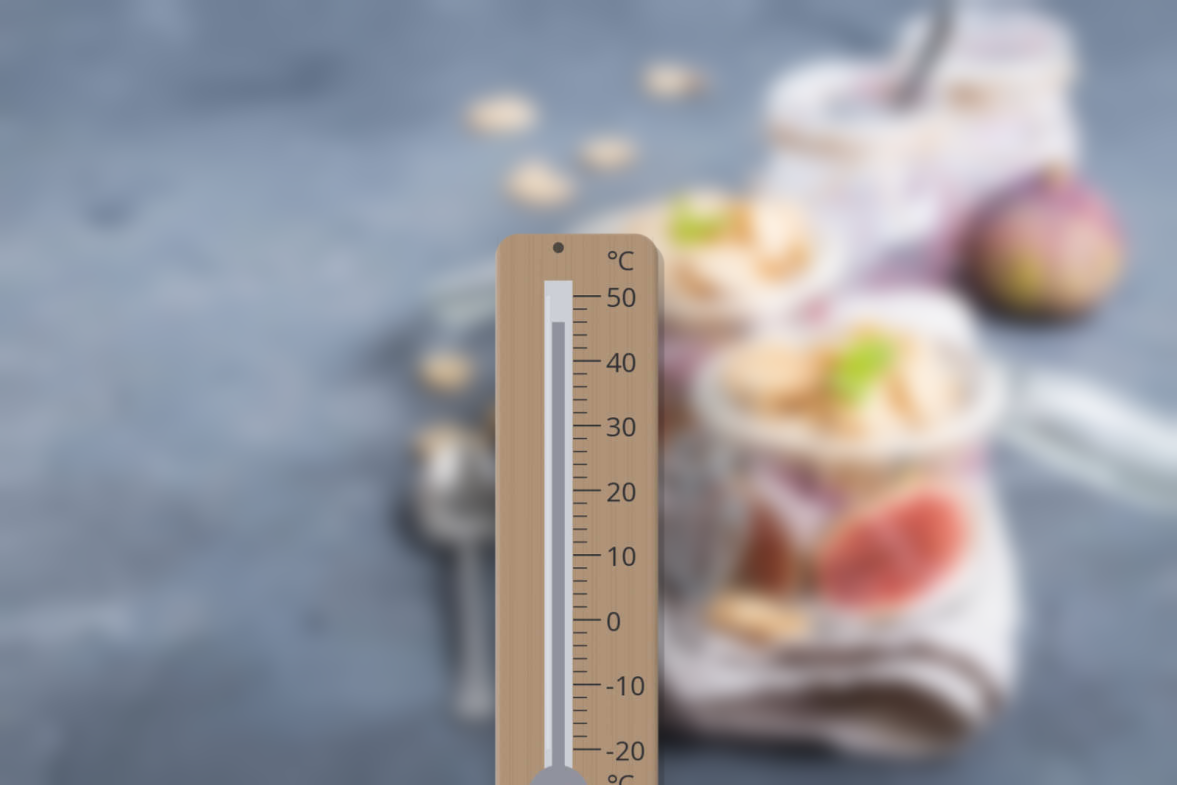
46 °C
